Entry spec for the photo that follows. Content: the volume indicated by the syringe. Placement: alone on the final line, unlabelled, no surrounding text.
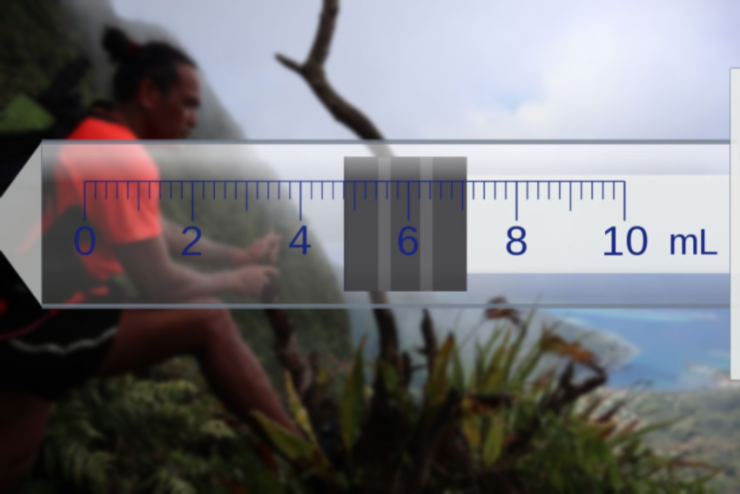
4.8 mL
